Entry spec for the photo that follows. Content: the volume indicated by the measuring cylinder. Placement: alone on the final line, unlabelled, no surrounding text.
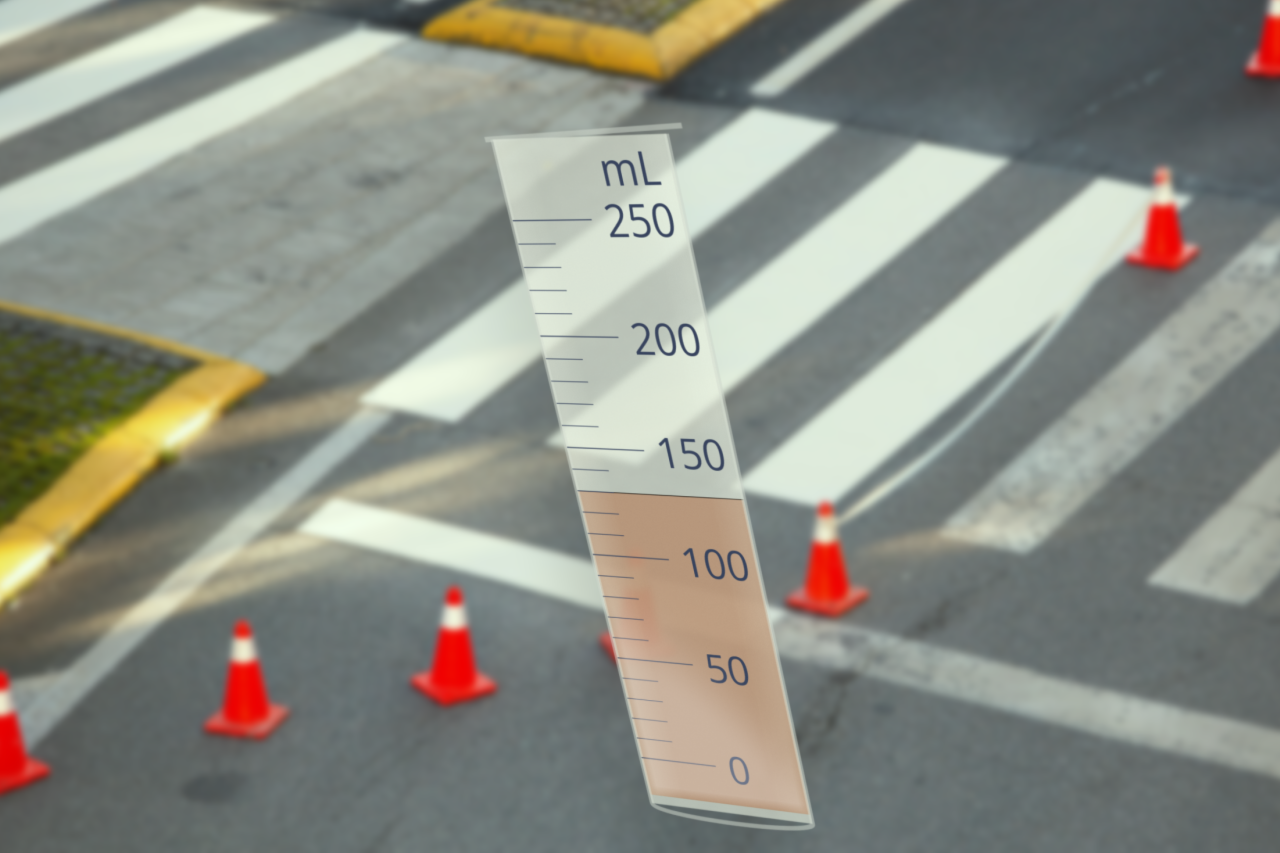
130 mL
